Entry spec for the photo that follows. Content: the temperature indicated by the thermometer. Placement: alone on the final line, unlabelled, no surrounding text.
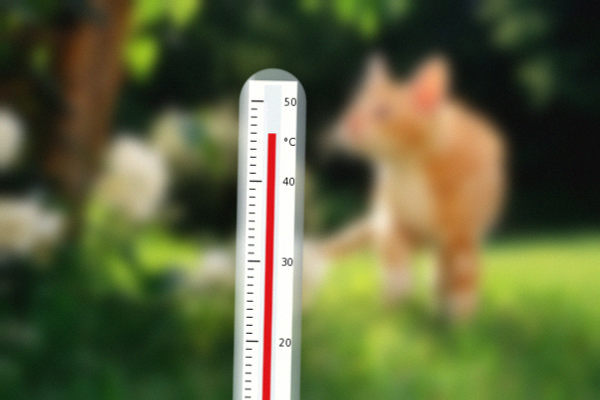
46 °C
